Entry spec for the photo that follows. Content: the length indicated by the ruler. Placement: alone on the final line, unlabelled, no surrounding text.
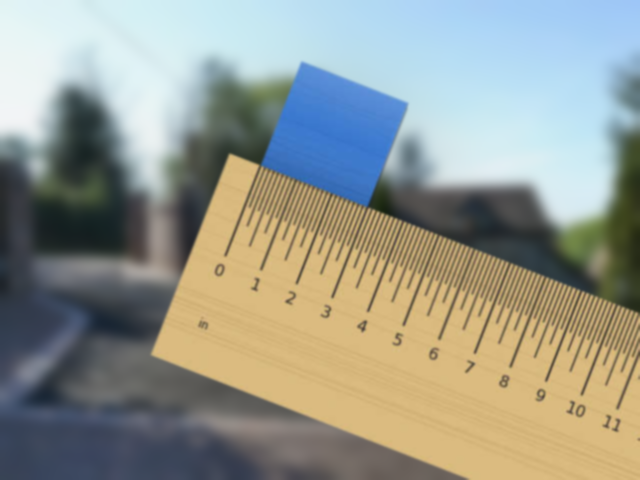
3 in
